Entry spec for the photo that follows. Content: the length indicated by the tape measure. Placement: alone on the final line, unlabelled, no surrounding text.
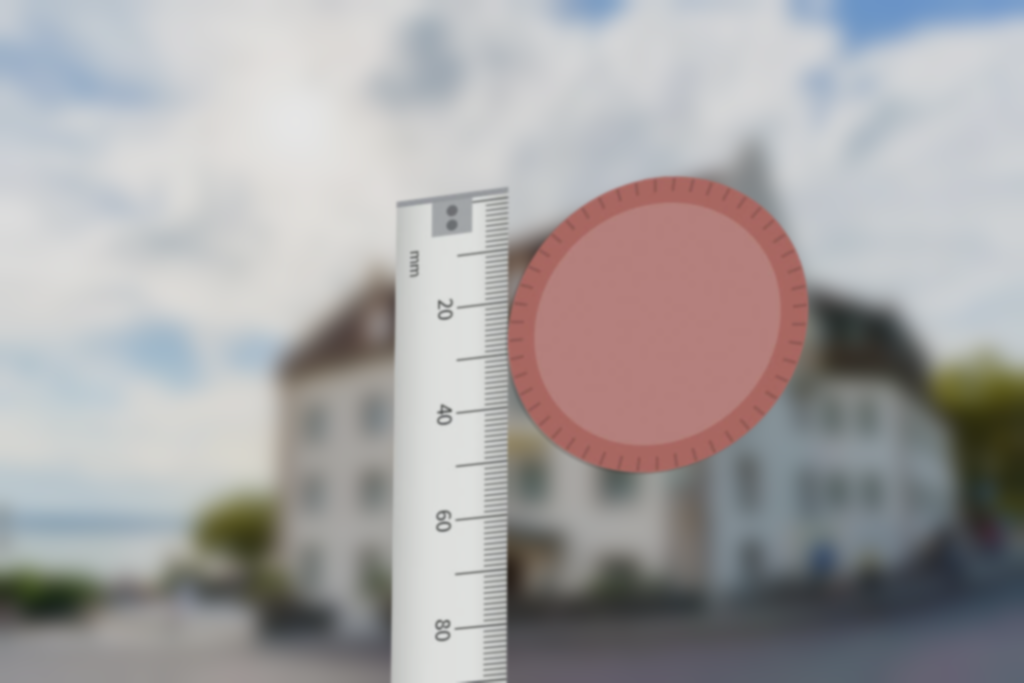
55 mm
